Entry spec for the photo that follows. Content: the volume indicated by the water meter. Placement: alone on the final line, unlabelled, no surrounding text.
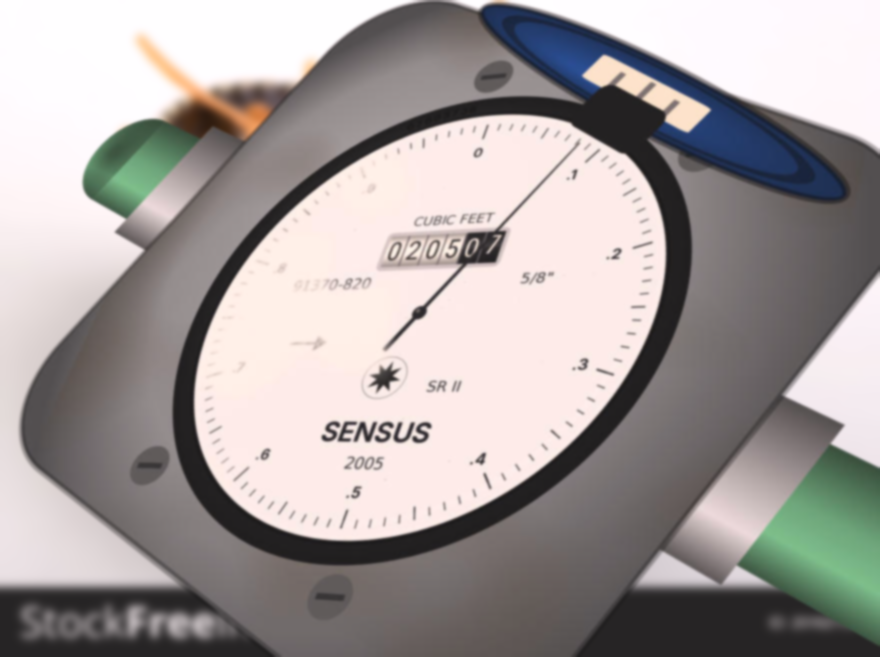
20507.08 ft³
